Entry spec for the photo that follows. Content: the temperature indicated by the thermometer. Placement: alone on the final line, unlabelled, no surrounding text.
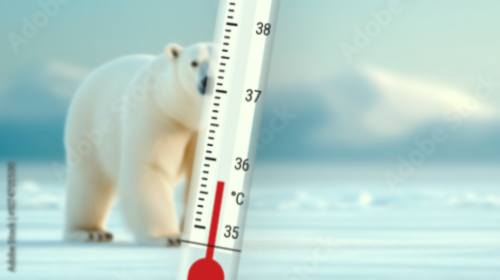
35.7 °C
